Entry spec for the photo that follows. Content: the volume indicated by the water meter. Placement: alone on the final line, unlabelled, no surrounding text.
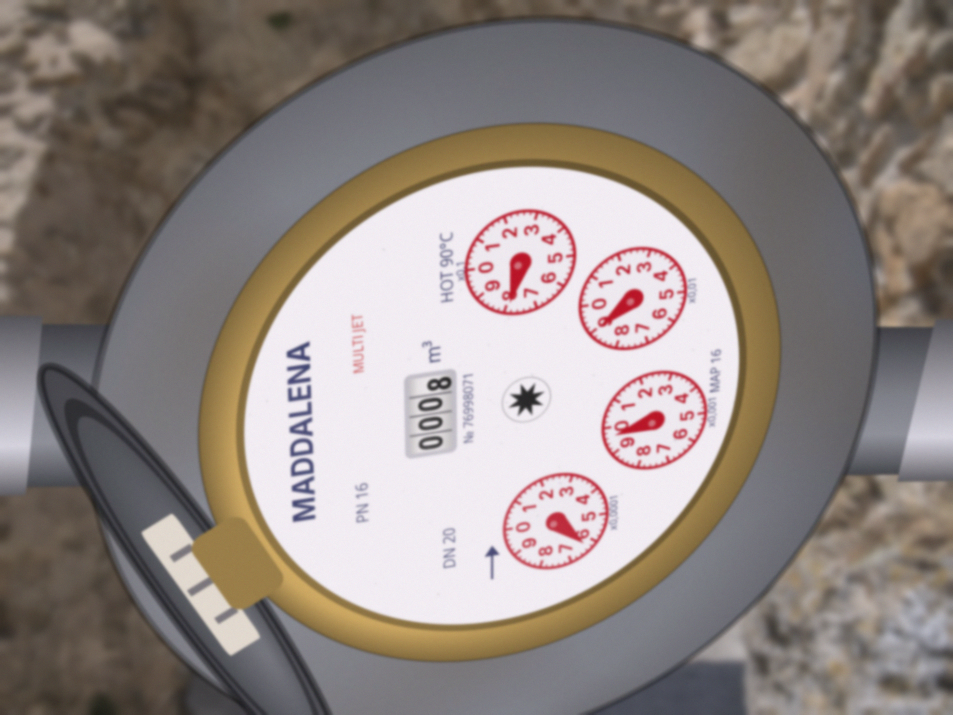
7.7896 m³
